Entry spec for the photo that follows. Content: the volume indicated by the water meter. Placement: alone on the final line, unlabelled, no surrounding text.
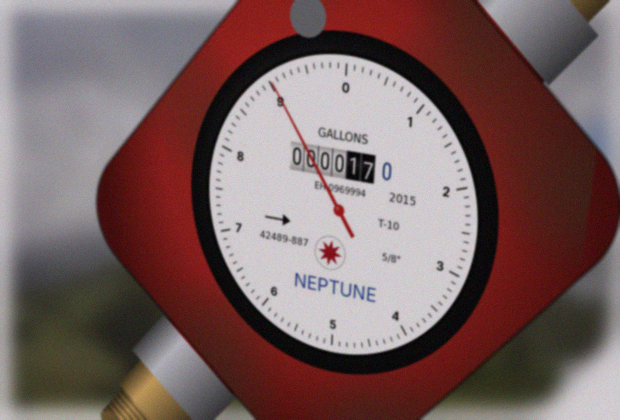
169.0 gal
